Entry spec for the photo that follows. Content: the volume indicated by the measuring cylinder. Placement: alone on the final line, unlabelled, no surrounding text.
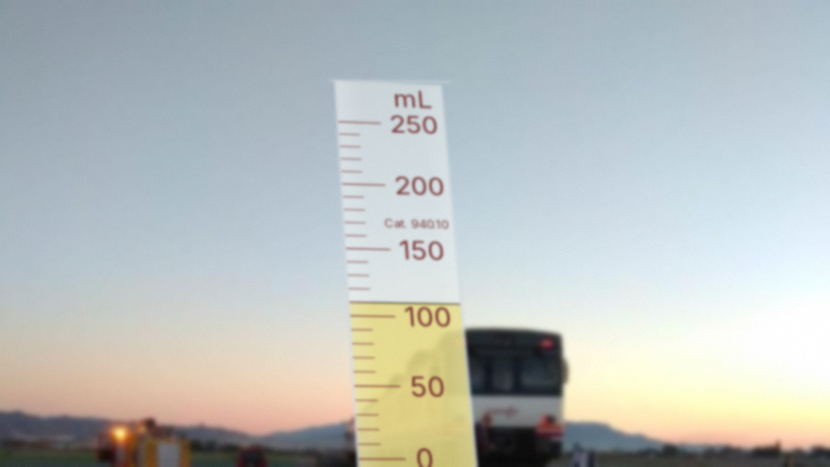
110 mL
